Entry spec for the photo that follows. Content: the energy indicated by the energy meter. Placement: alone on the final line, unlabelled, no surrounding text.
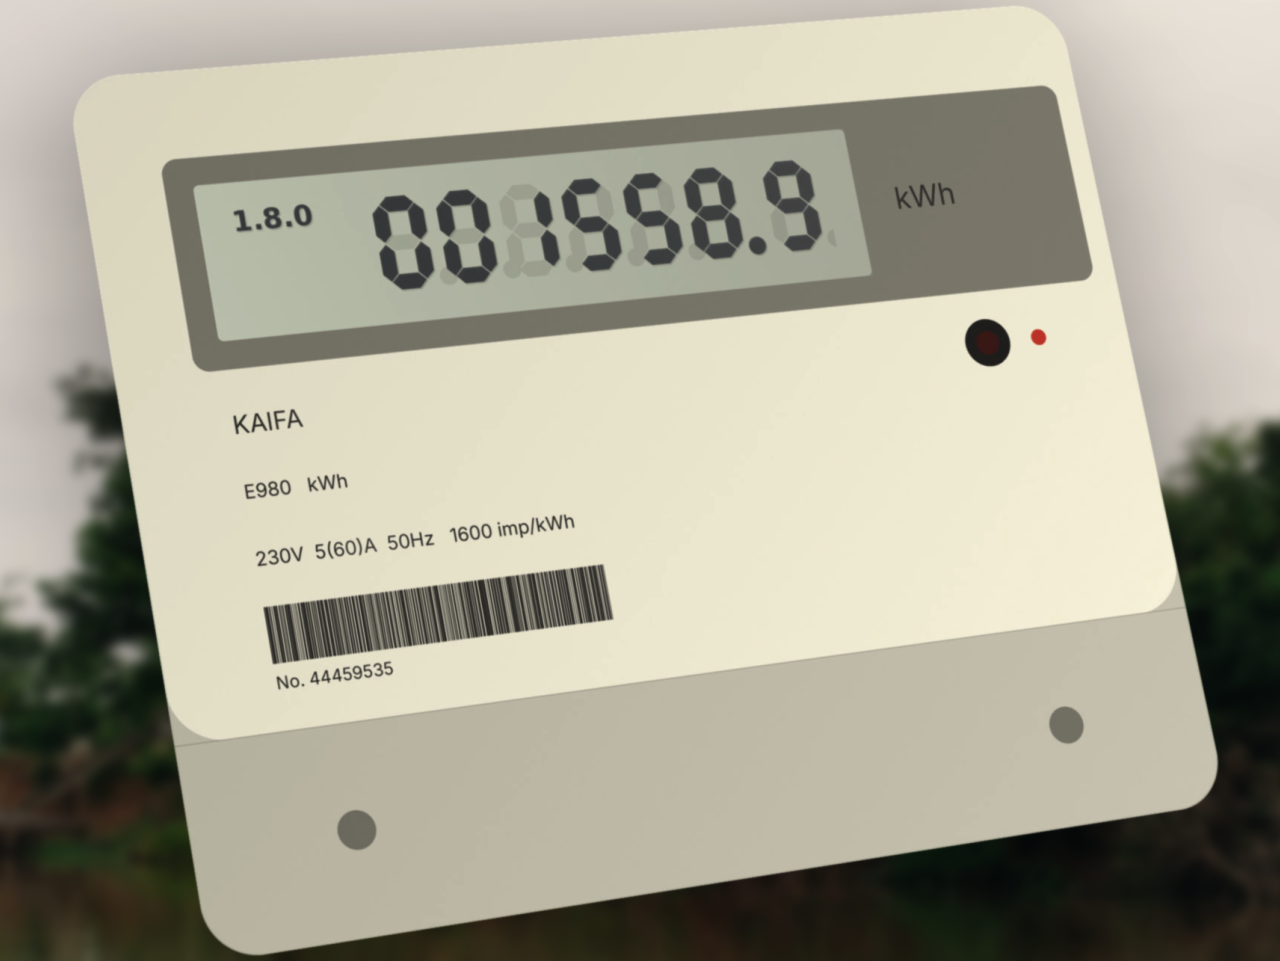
1558.9 kWh
